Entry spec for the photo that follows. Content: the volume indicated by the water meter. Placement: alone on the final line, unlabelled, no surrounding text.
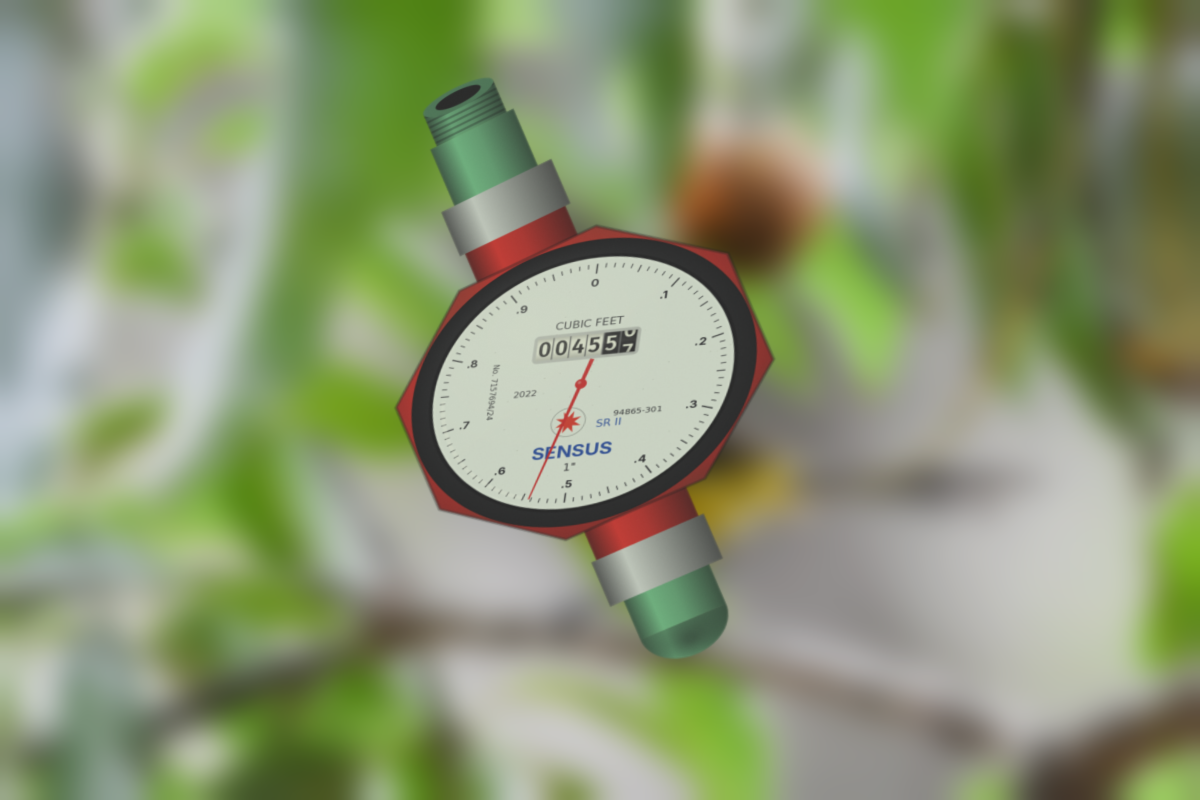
4556.54 ft³
